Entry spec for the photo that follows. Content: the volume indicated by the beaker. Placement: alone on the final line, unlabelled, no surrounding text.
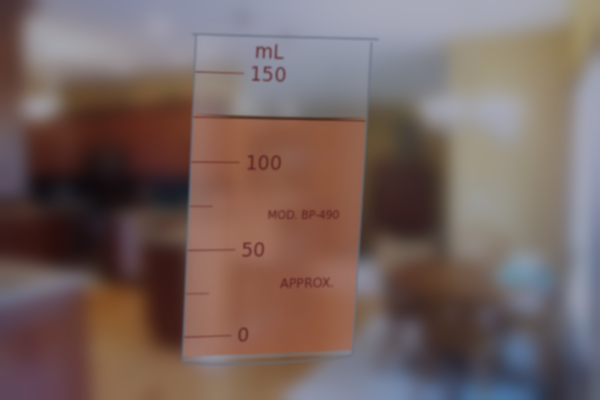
125 mL
